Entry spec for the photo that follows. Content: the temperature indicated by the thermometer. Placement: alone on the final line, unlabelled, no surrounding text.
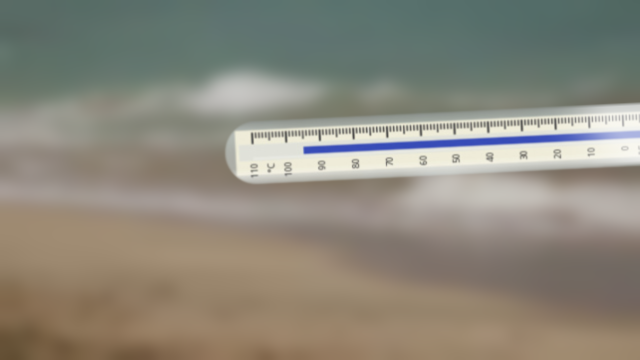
95 °C
